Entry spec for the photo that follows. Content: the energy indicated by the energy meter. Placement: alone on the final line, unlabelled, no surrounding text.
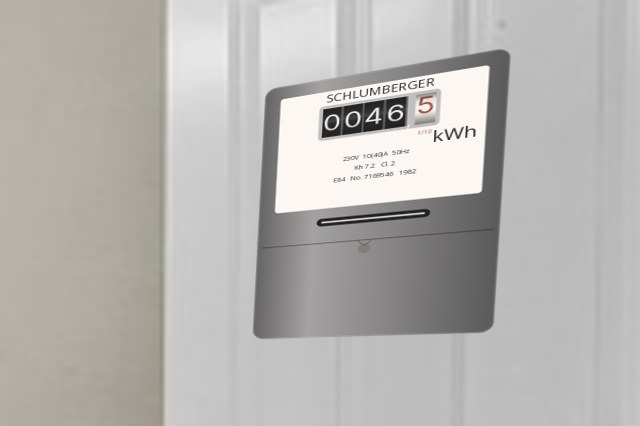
46.5 kWh
